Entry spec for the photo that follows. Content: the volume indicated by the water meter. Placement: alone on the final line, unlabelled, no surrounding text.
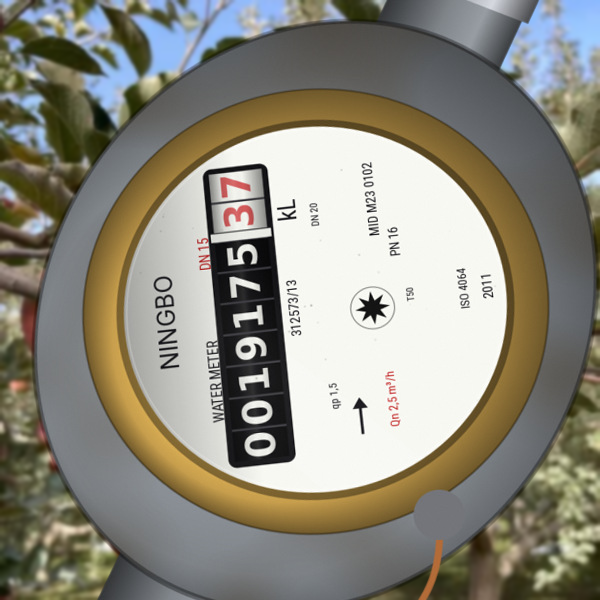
19175.37 kL
